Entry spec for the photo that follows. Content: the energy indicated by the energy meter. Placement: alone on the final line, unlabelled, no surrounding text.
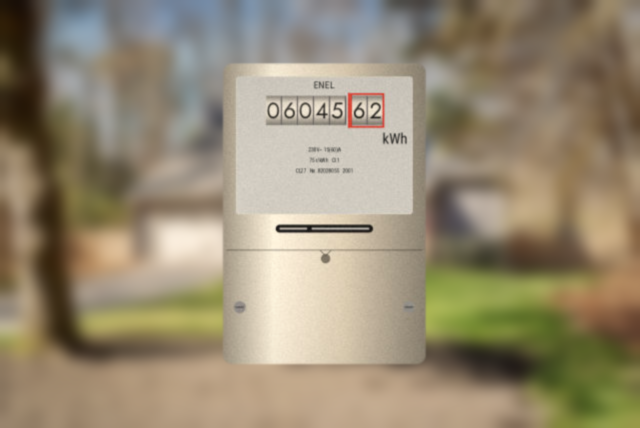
6045.62 kWh
